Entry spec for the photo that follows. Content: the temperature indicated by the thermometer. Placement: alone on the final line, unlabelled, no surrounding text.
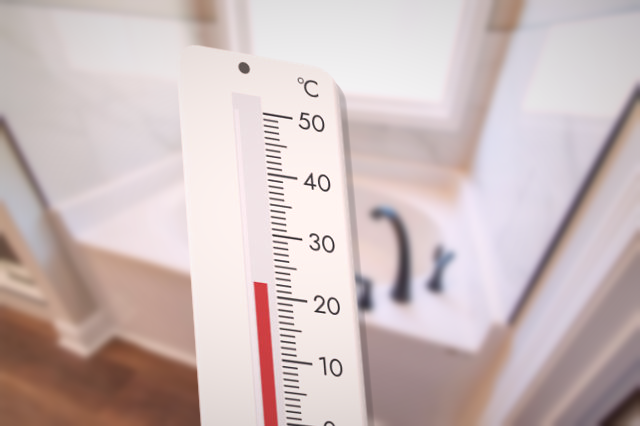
22 °C
